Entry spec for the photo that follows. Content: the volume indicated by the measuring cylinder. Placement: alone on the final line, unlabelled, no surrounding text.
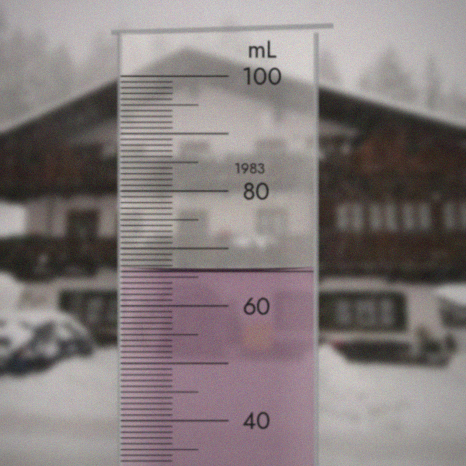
66 mL
